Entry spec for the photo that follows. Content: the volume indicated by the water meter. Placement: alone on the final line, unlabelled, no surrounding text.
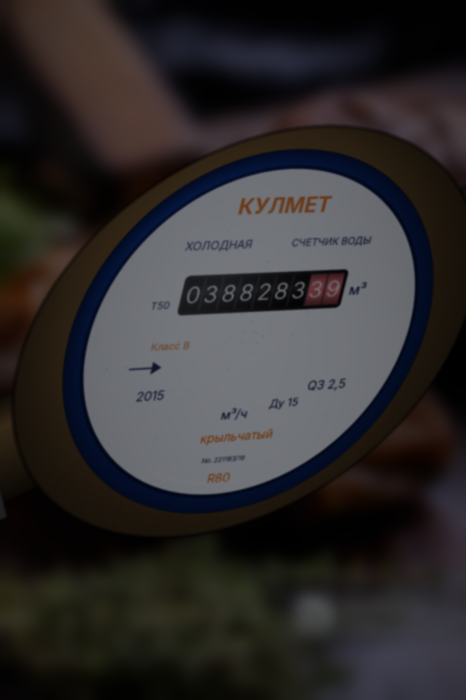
388283.39 m³
